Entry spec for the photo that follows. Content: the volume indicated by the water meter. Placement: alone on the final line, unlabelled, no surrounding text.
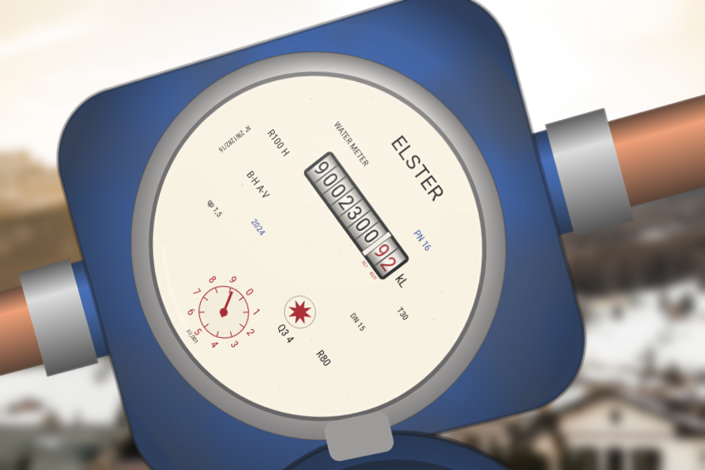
9002300.919 kL
